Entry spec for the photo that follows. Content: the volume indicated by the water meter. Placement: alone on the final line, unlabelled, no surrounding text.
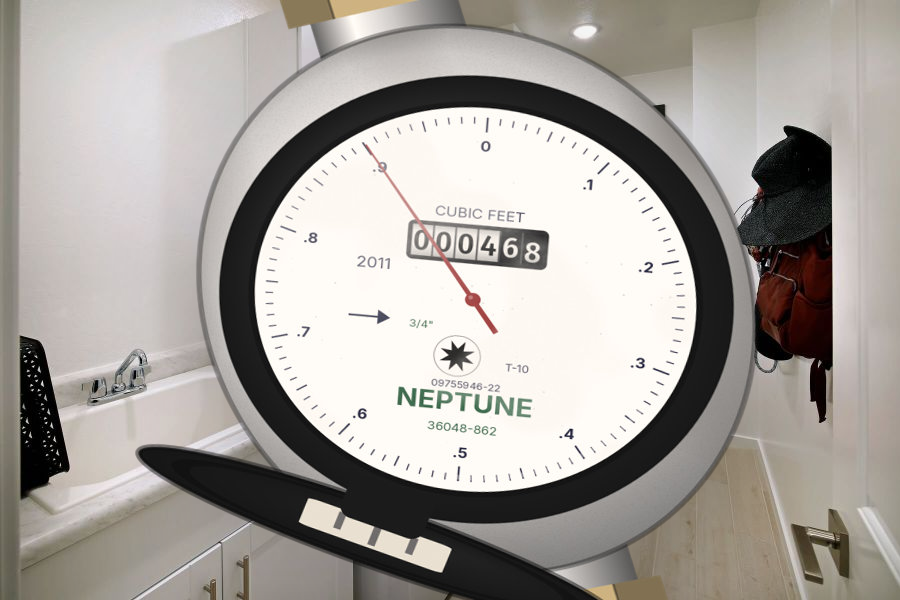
467.90 ft³
